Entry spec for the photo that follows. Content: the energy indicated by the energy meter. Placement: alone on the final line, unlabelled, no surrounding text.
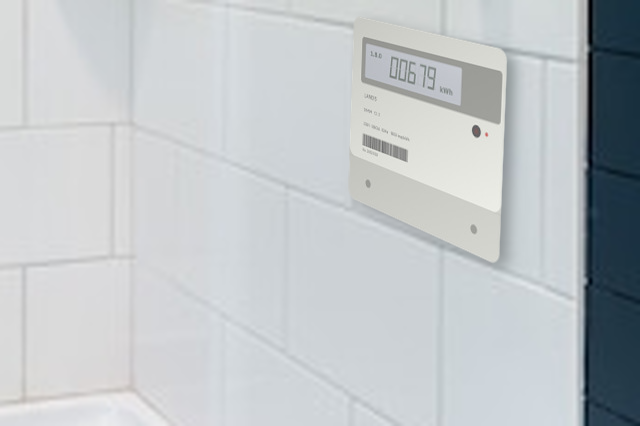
679 kWh
